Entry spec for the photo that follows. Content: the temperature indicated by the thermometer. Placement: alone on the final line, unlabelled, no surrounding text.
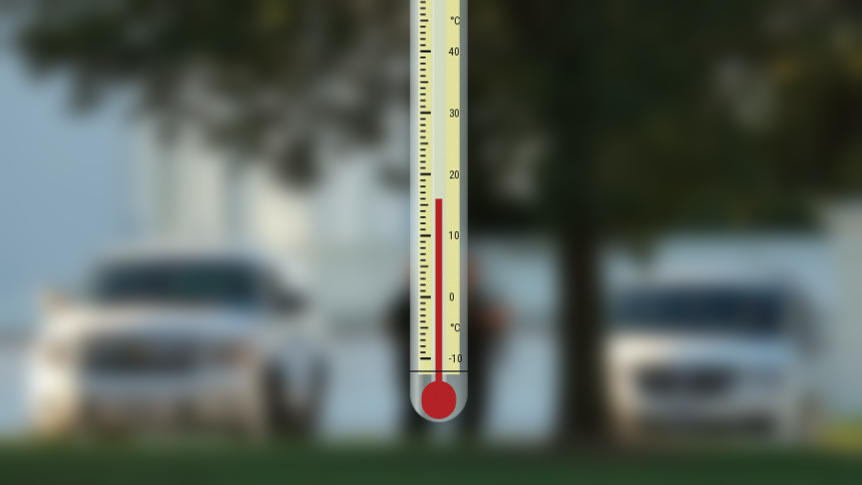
16 °C
